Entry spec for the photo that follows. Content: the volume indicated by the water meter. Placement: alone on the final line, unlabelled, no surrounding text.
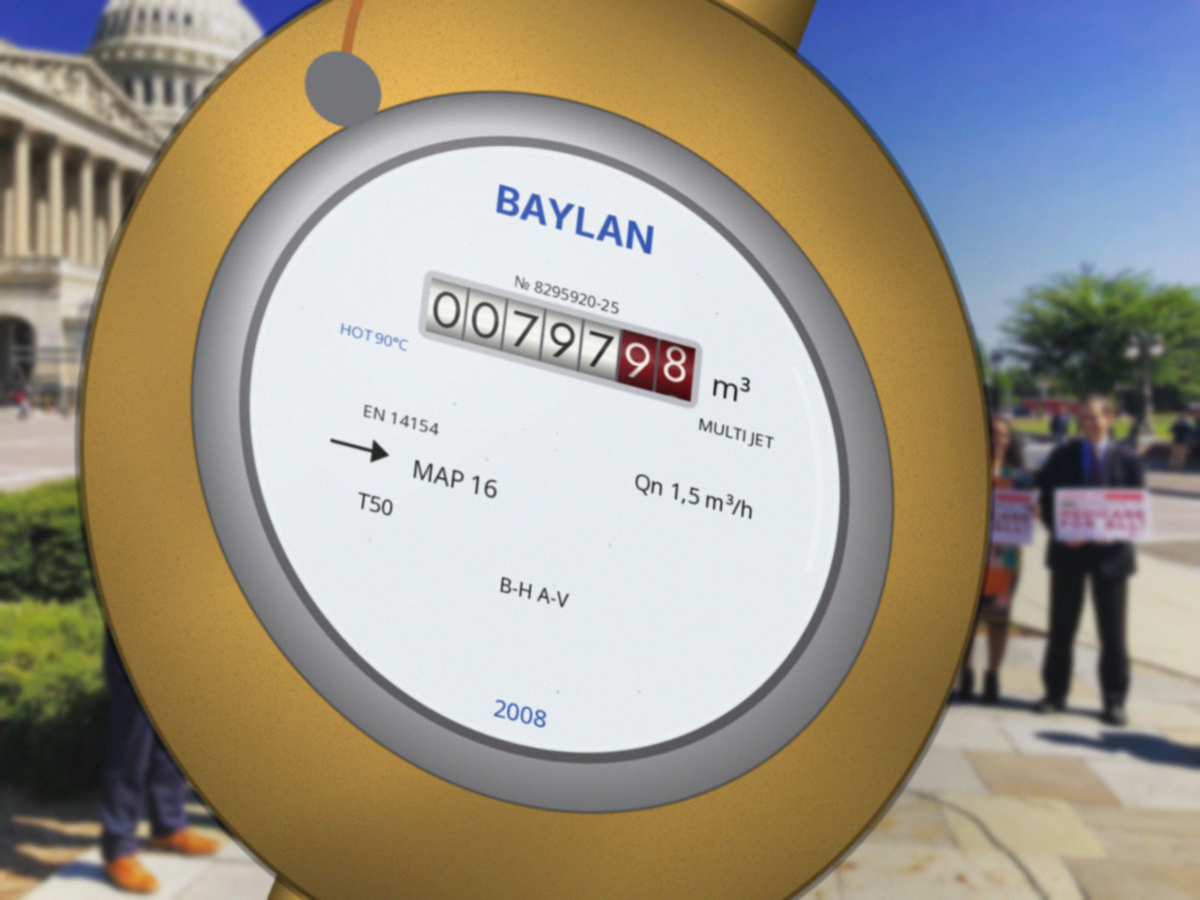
797.98 m³
